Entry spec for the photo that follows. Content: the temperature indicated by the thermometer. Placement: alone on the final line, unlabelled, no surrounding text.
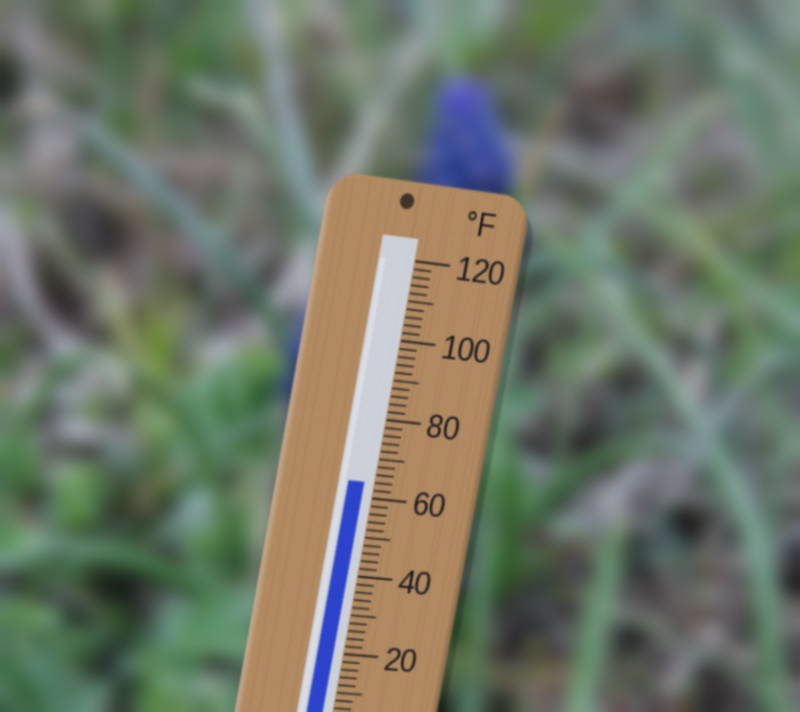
64 °F
